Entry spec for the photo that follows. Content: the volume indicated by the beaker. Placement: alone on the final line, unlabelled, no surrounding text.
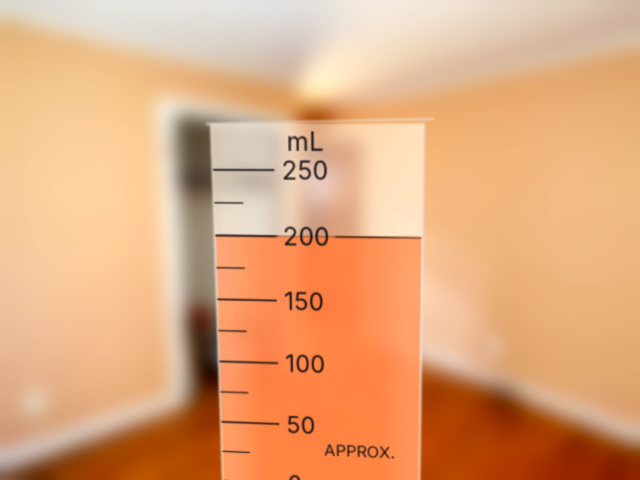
200 mL
